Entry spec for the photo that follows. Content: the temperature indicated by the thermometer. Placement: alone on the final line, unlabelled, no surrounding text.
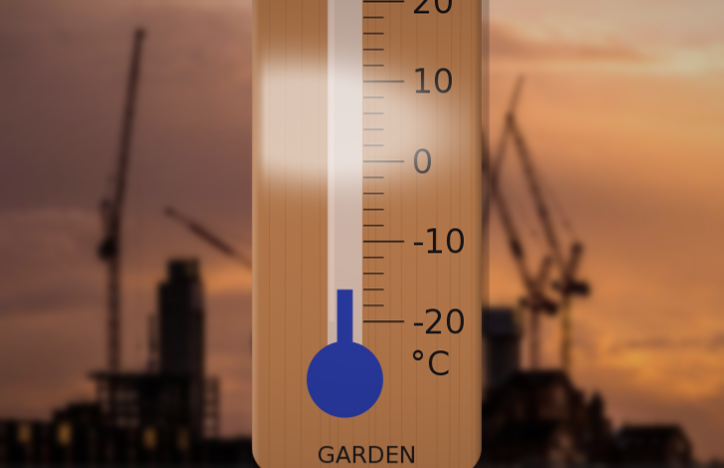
-16 °C
